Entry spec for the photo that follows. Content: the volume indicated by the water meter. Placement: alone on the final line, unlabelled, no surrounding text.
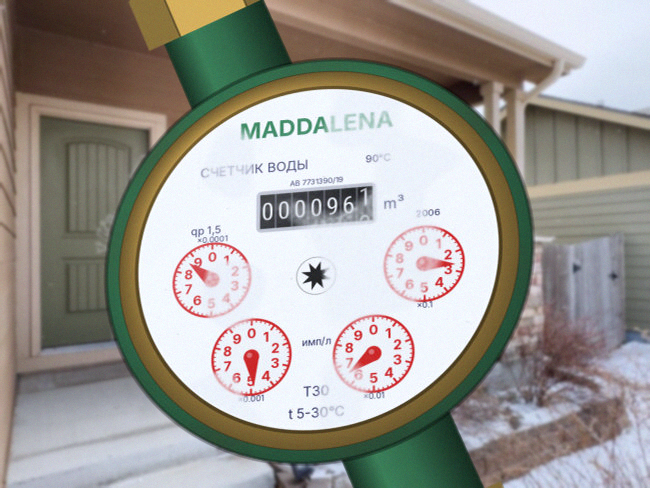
961.2648 m³
